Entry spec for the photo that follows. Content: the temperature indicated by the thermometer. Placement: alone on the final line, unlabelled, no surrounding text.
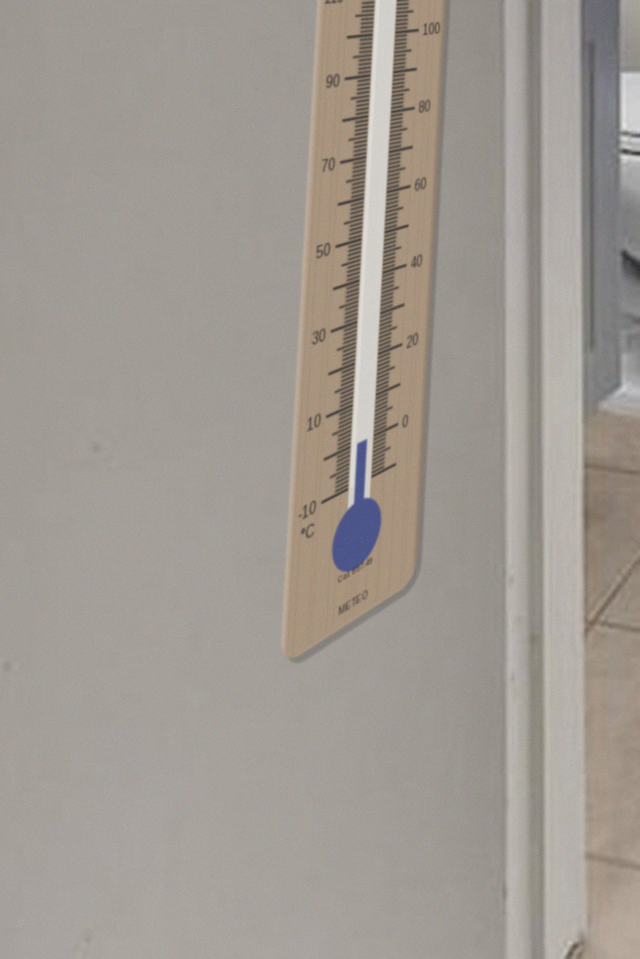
0 °C
